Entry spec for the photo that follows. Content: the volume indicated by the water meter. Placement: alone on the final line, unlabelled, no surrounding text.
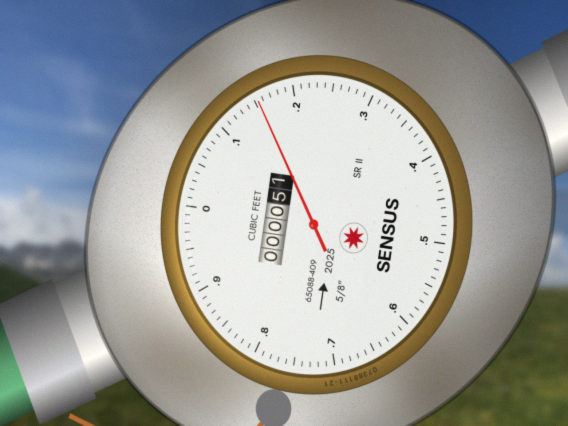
51.15 ft³
